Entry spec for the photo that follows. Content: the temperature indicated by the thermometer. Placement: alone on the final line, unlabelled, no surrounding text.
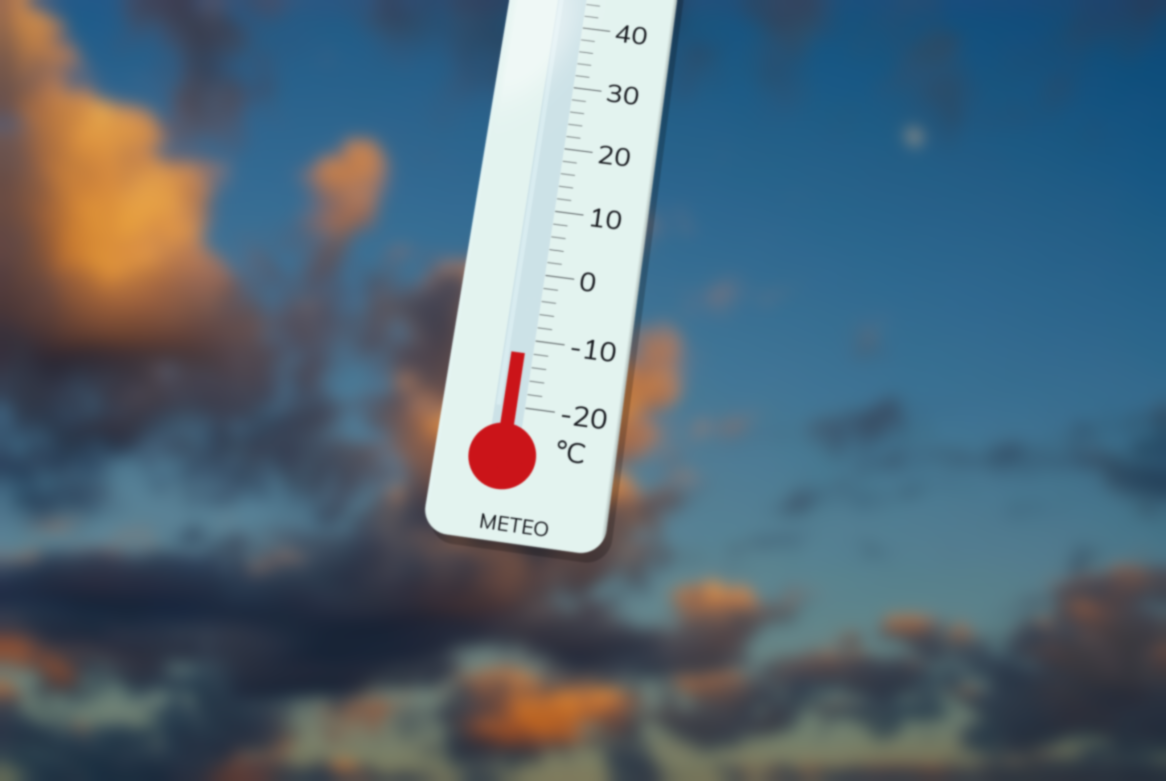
-12 °C
